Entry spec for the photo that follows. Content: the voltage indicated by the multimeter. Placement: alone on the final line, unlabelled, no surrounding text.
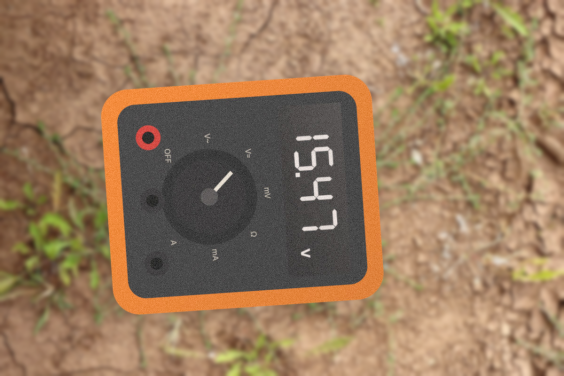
15.47 V
